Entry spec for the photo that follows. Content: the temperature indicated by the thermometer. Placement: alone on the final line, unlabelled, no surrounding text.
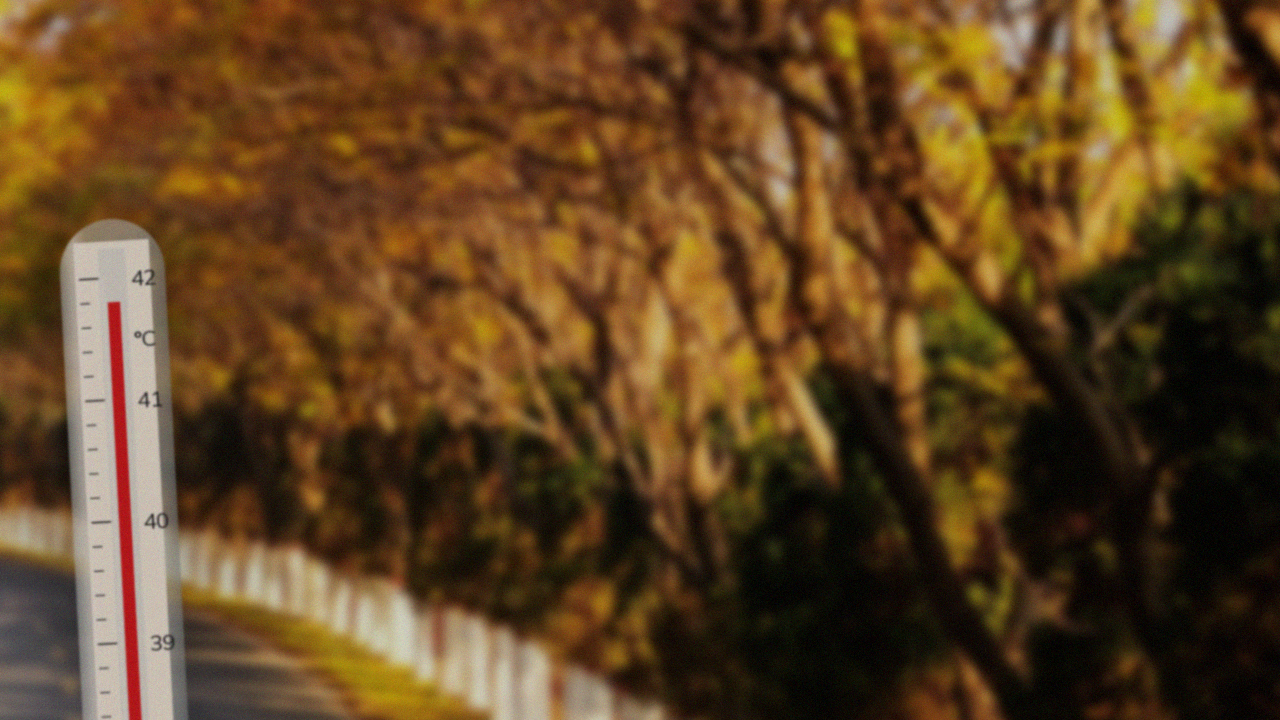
41.8 °C
